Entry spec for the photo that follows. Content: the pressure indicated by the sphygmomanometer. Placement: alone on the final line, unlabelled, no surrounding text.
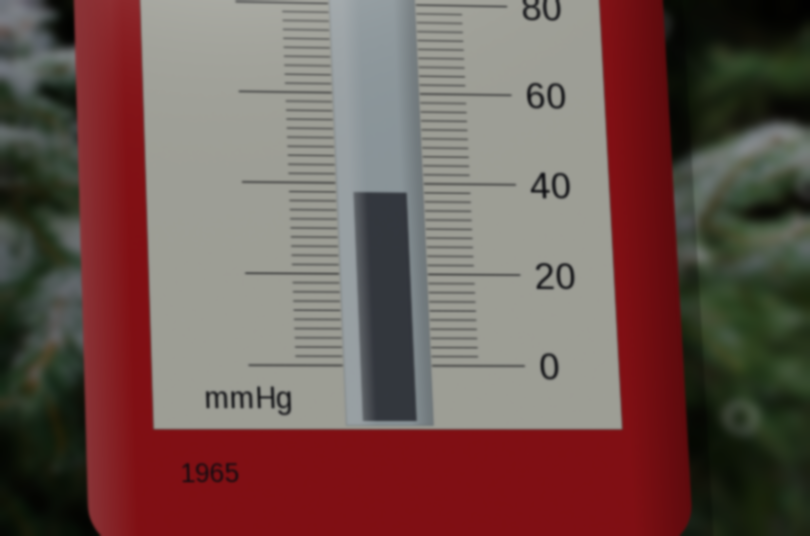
38 mmHg
